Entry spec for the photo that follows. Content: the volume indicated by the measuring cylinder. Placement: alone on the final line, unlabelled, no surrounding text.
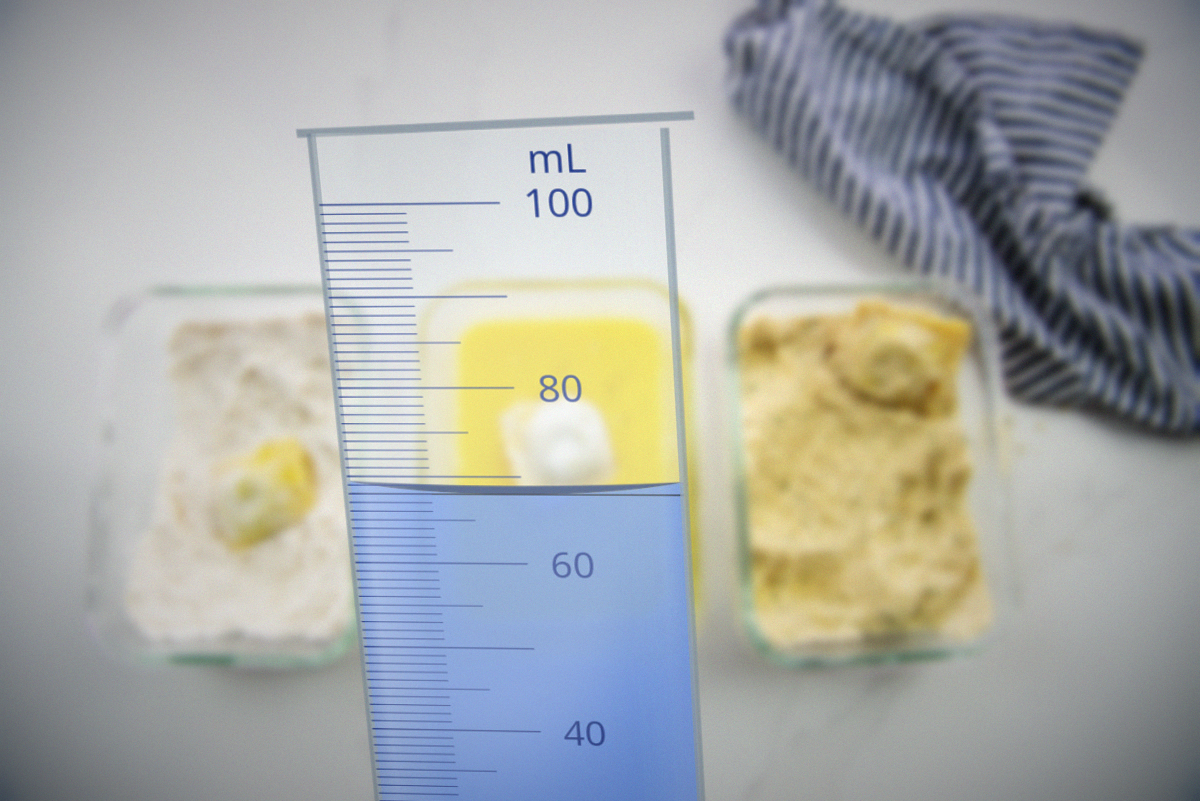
68 mL
